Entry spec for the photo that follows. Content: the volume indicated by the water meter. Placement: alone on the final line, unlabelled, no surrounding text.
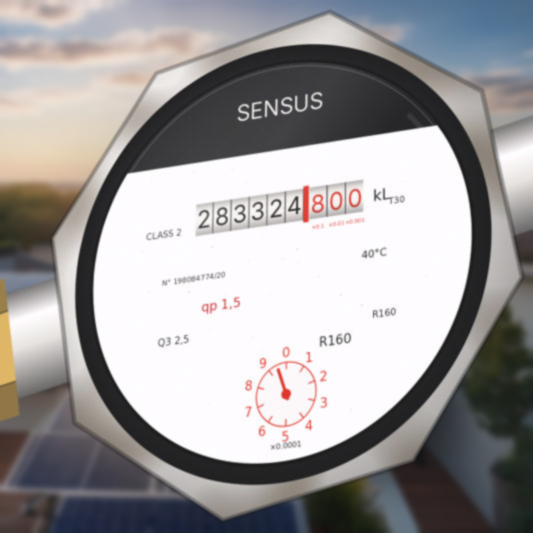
283324.7999 kL
